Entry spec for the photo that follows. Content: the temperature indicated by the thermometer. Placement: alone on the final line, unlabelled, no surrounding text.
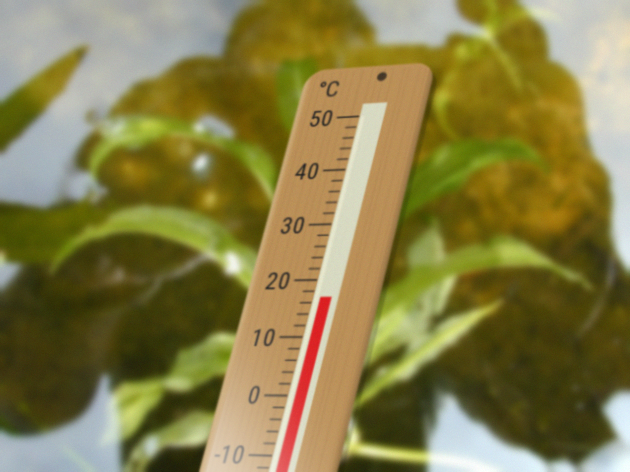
17 °C
